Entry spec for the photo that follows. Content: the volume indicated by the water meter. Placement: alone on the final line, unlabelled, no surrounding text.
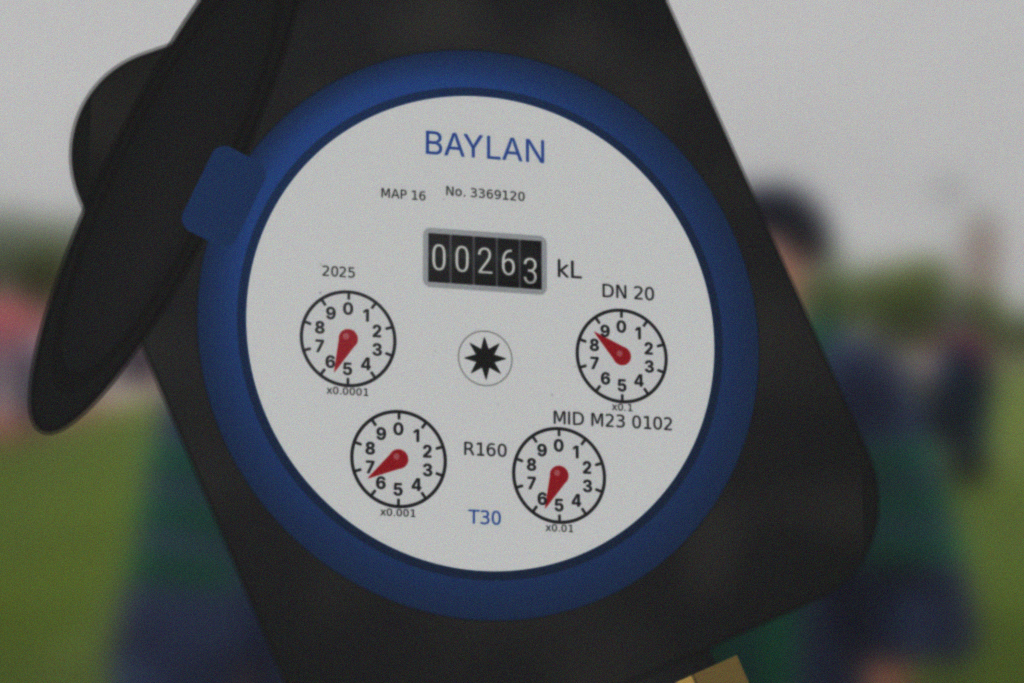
262.8565 kL
